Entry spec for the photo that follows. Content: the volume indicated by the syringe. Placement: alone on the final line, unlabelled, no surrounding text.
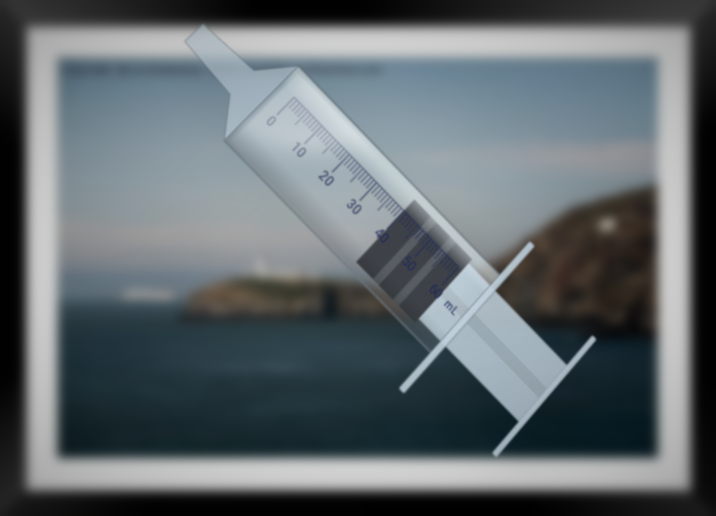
40 mL
